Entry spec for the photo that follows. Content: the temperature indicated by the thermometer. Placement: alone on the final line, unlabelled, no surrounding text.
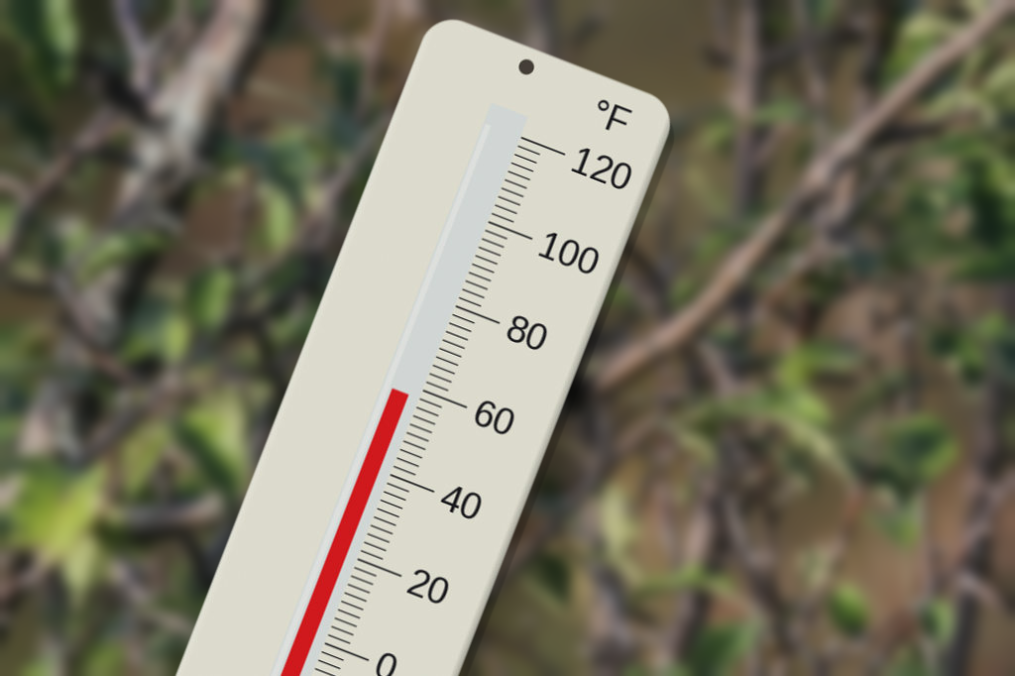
58 °F
